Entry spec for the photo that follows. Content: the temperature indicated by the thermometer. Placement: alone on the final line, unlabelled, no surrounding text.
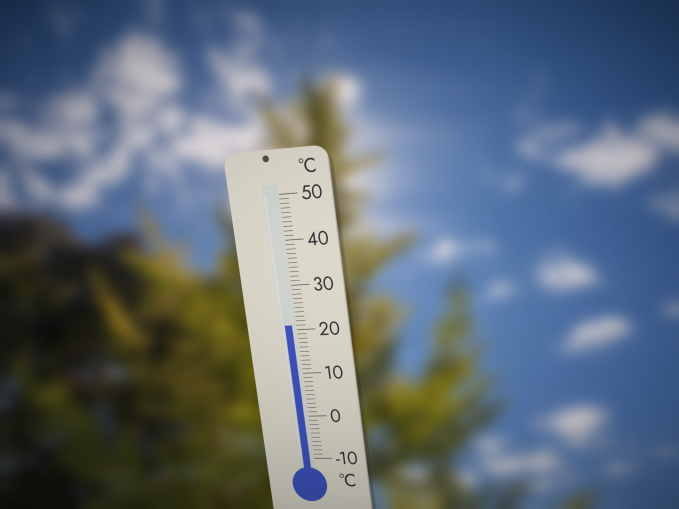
21 °C
